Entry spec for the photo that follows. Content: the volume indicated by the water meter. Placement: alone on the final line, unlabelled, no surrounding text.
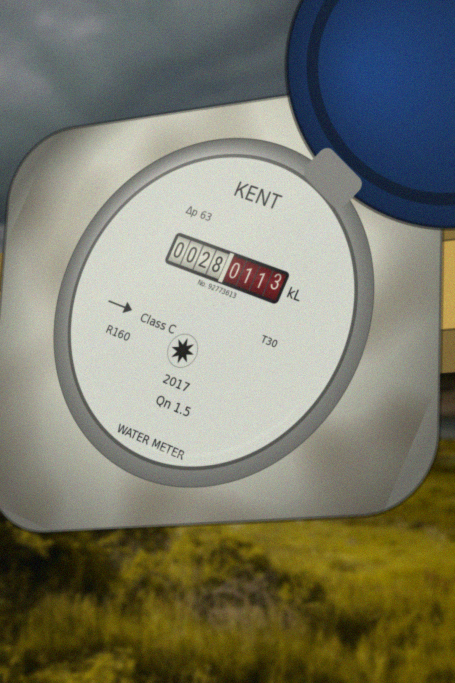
28.0113 kL
